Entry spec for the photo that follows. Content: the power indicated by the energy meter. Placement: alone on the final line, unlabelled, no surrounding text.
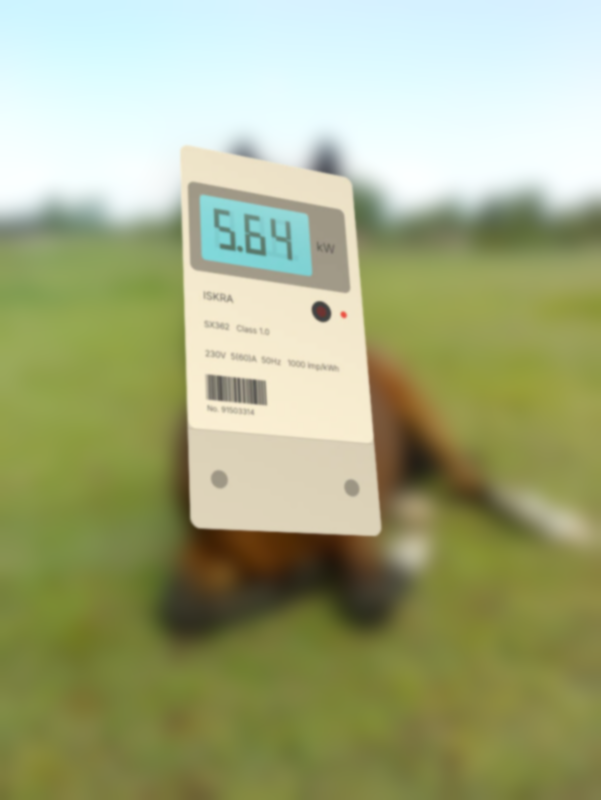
5.64 kW
